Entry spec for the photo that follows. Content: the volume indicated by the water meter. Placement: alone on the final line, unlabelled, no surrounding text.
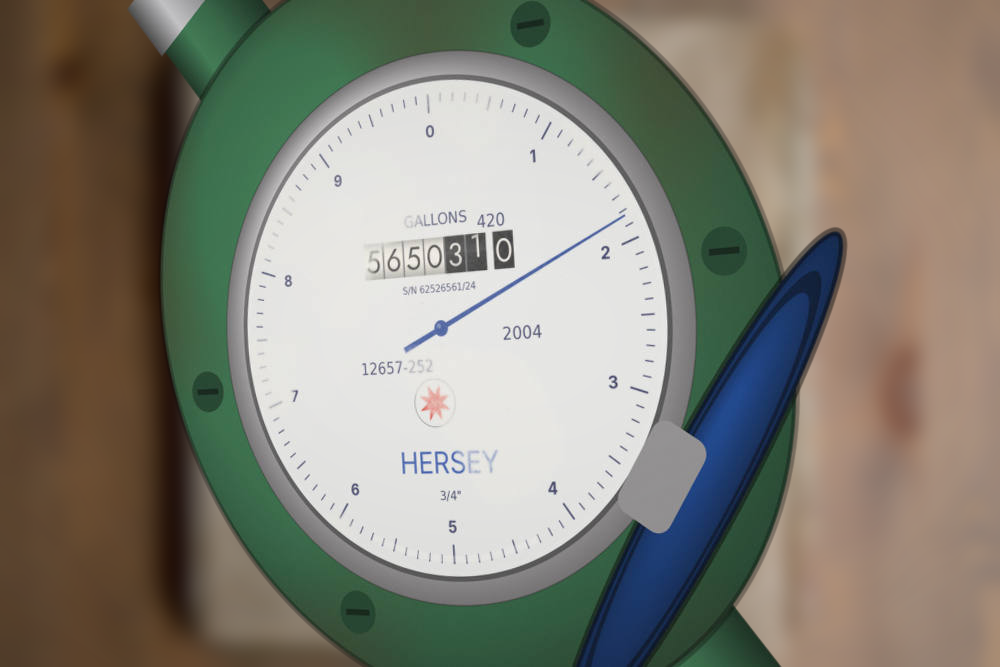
5650311.8 gal
